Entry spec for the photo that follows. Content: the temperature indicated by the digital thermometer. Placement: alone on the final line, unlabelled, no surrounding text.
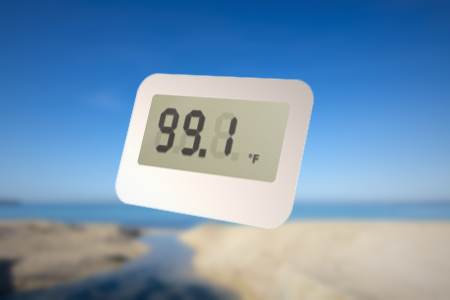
99.1 °F
